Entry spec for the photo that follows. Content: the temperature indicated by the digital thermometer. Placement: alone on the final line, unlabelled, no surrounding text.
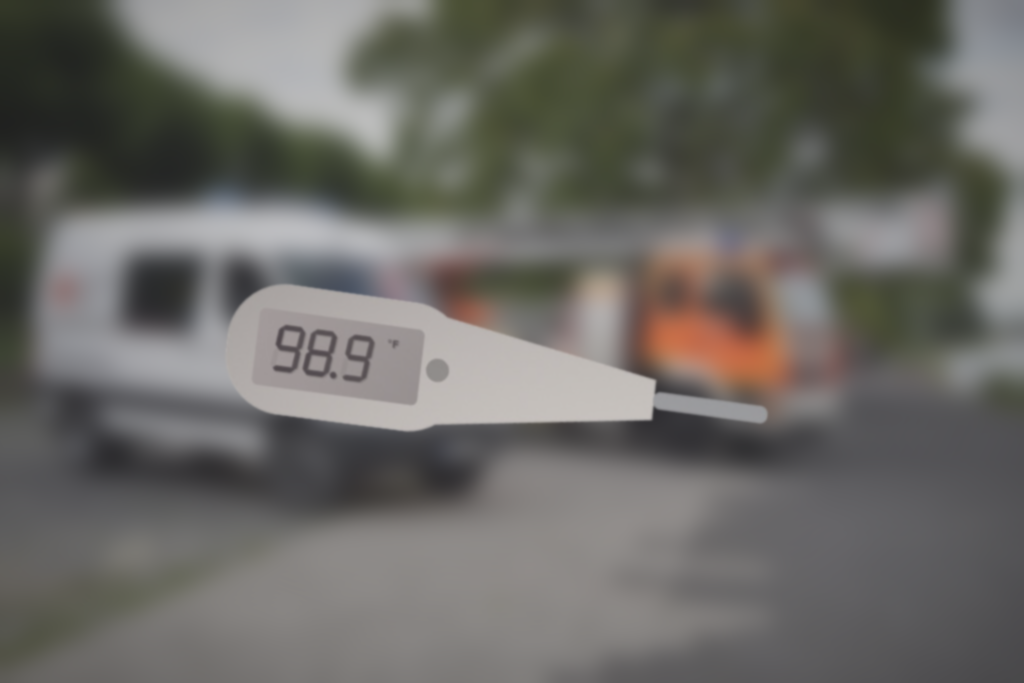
98.9 °F
